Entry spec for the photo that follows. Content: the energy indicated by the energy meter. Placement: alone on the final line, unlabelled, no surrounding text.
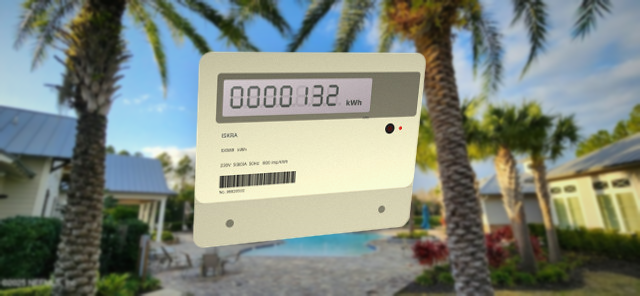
132 kWh
